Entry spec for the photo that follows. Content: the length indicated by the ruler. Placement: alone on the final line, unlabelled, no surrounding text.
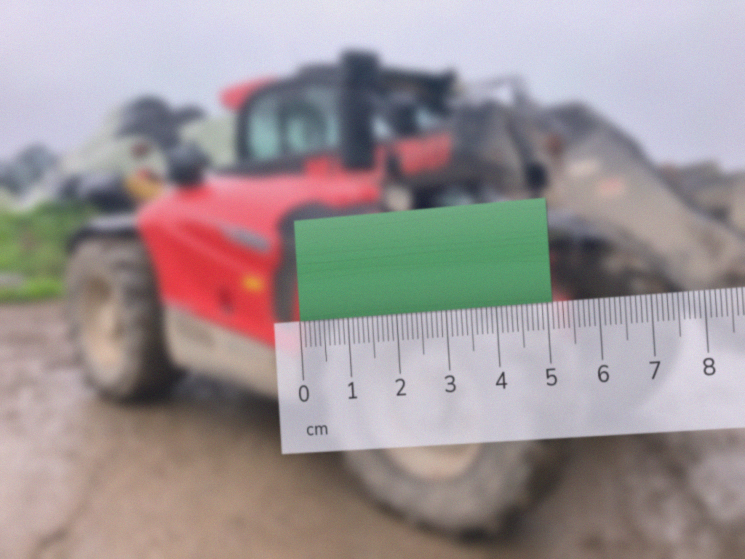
5.1 cm
